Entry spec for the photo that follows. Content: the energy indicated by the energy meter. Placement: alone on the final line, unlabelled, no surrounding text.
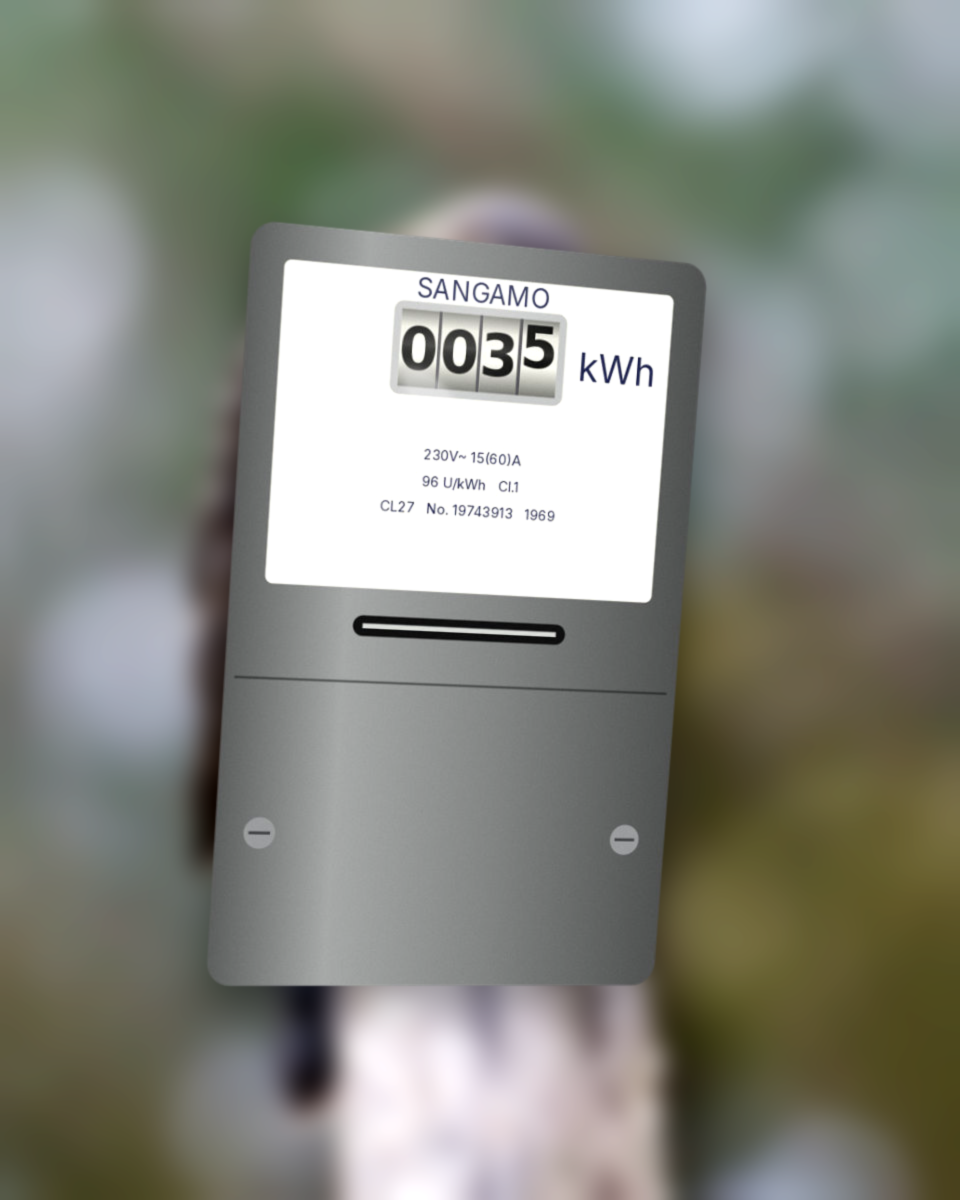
35 kWh
